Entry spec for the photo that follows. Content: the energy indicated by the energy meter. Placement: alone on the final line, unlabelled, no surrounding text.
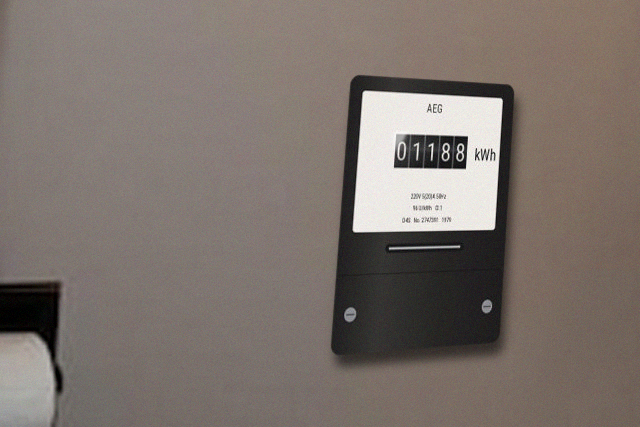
1188 kWh
